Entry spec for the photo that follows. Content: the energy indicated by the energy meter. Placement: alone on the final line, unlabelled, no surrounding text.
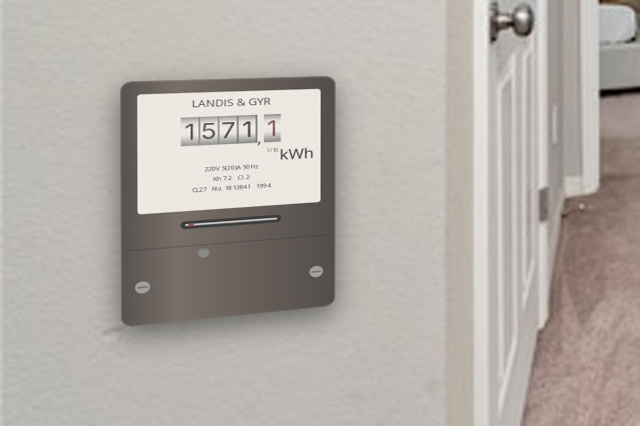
1571.1 kWh
